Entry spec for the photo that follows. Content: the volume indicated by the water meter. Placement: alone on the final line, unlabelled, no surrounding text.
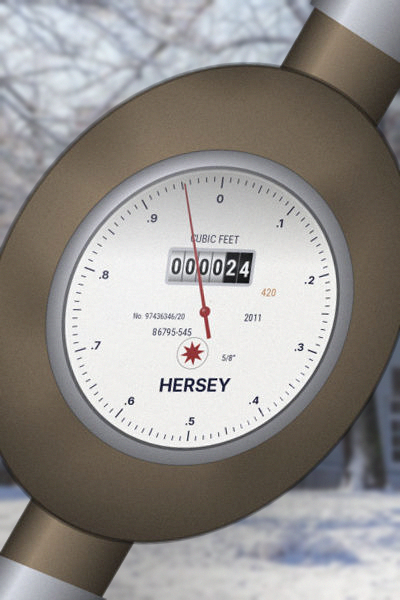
23.95 ft³
